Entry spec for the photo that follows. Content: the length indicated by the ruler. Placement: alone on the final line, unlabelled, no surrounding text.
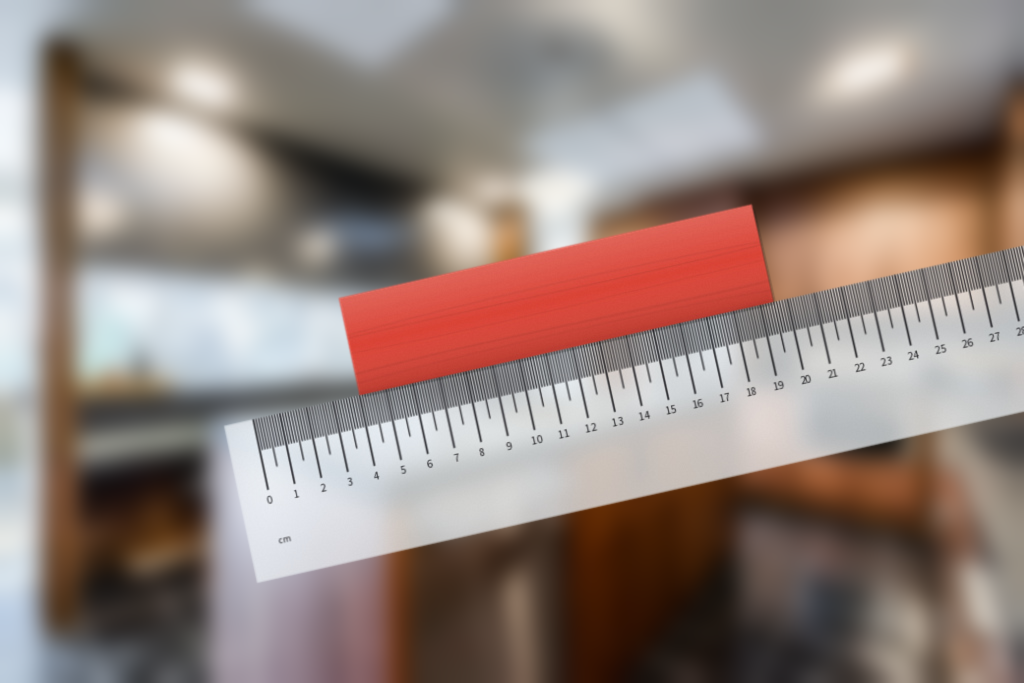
15.5 cm
